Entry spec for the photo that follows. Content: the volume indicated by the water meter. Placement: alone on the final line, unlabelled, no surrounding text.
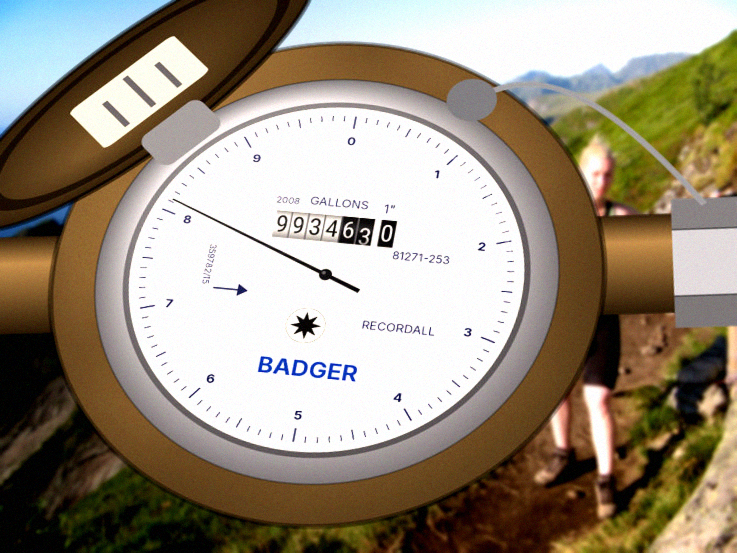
9934628.1 gal
